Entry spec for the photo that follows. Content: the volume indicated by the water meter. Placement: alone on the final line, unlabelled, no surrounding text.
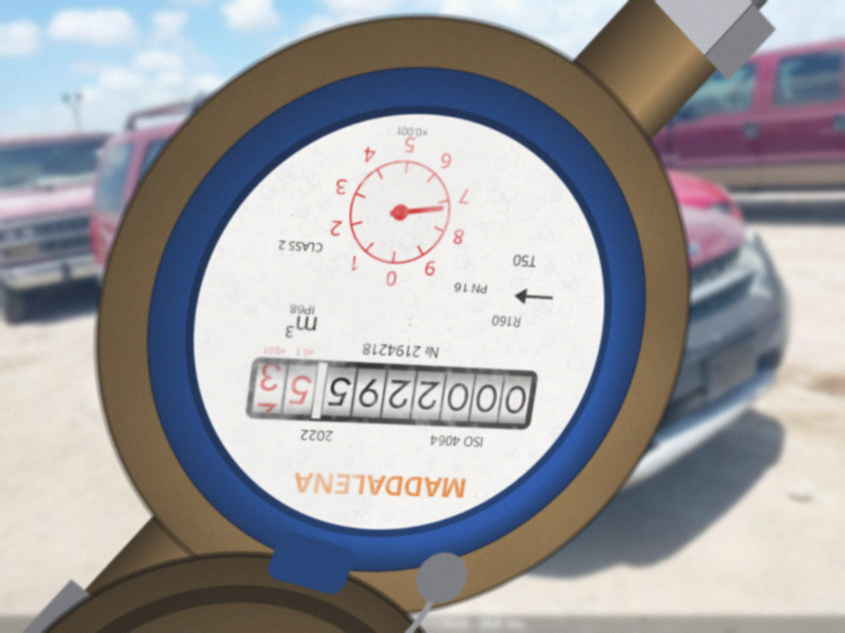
2295.527 m³
